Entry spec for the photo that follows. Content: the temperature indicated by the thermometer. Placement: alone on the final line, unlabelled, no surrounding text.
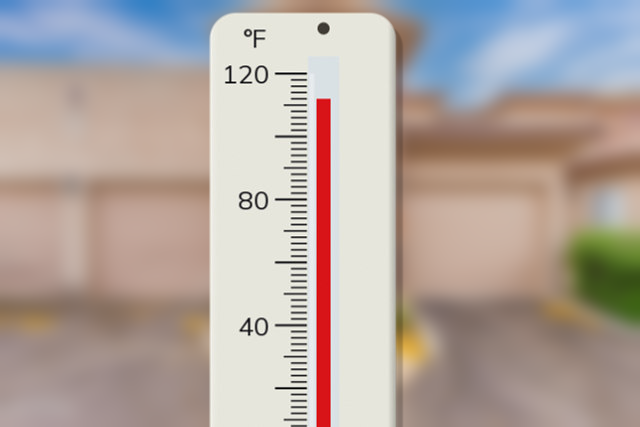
112 °F
